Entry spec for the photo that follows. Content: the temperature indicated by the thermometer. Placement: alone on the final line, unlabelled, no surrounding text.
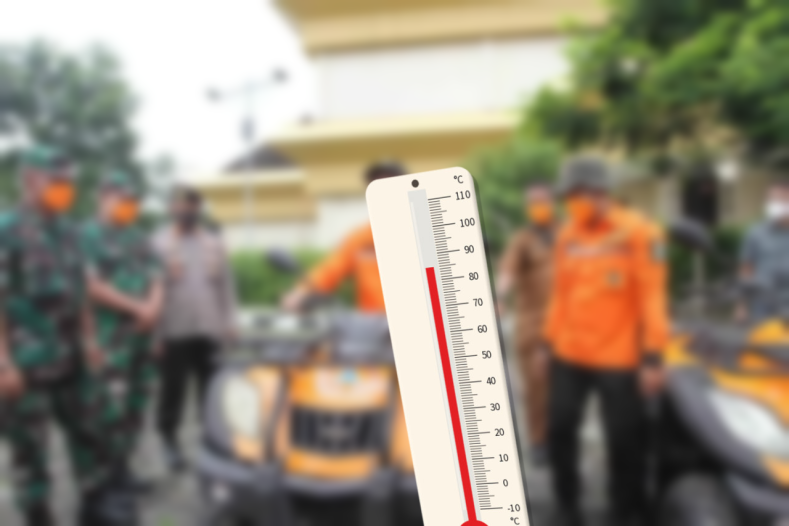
85 °C
